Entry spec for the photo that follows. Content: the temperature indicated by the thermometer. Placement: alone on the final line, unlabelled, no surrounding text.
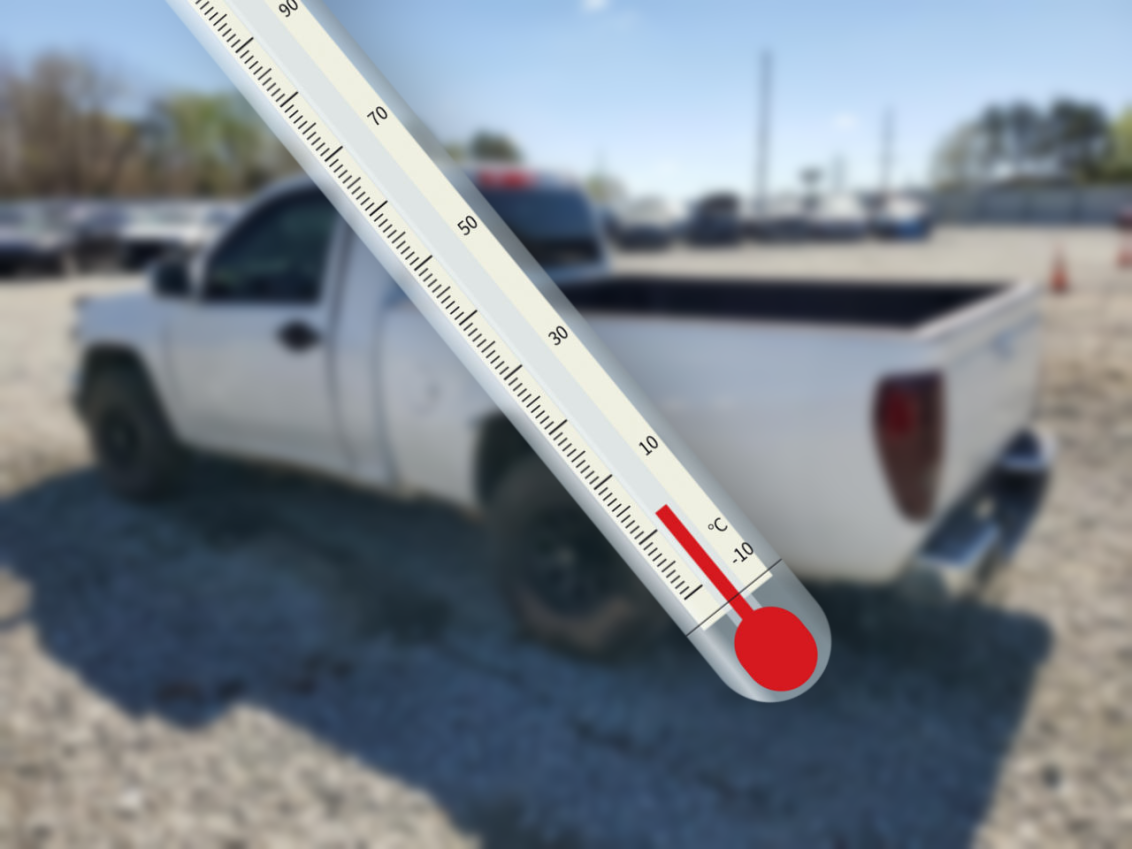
2 °C
